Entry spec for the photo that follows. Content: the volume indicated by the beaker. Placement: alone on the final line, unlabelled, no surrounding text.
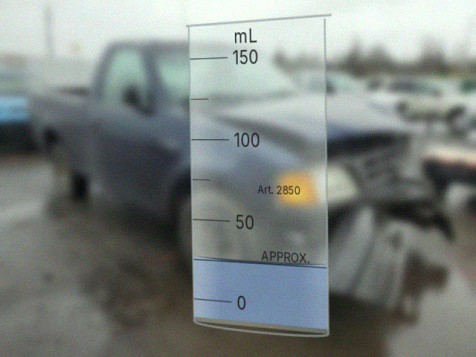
25 mL
